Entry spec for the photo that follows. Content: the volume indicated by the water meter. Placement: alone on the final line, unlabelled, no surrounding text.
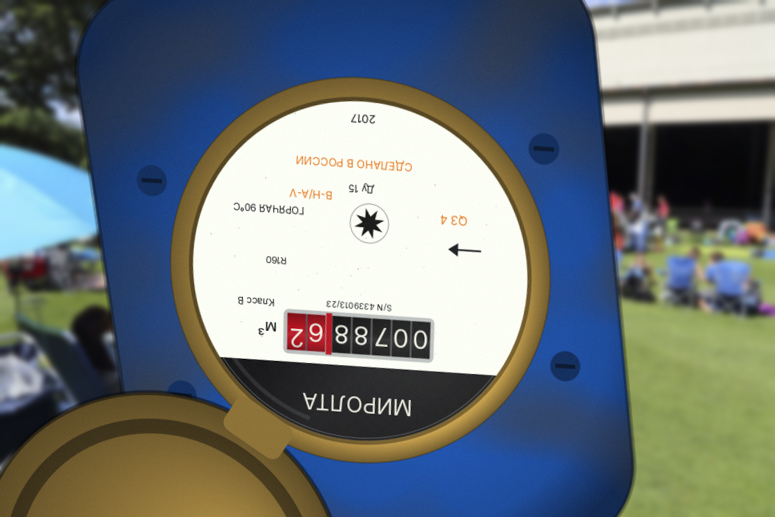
788.62 m³
